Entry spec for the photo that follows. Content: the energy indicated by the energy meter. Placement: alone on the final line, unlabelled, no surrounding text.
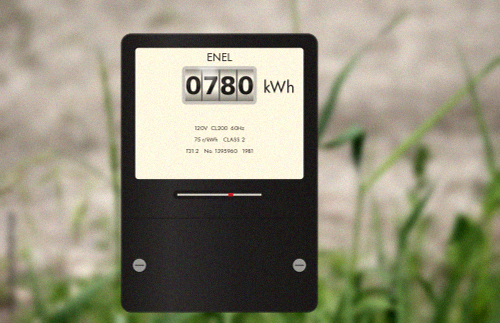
780 kWh
